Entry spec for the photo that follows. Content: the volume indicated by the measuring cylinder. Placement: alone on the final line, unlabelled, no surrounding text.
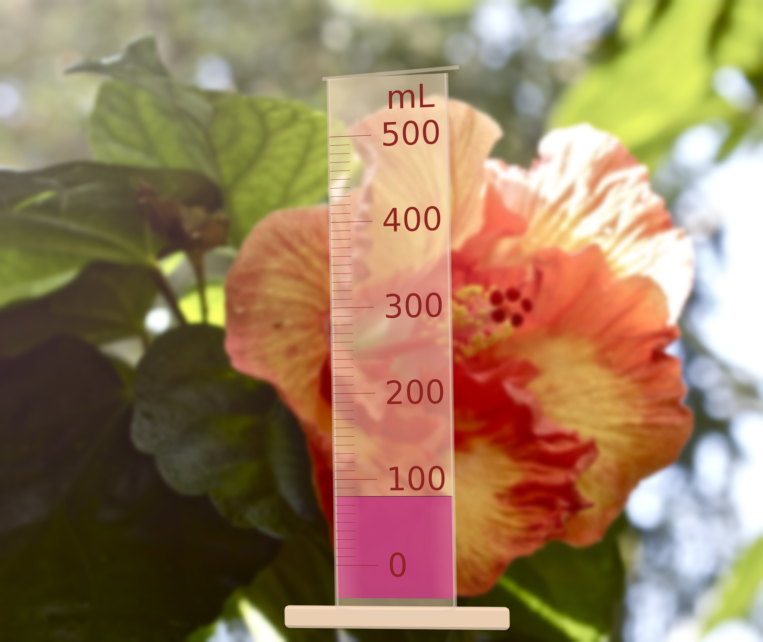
80 mL
